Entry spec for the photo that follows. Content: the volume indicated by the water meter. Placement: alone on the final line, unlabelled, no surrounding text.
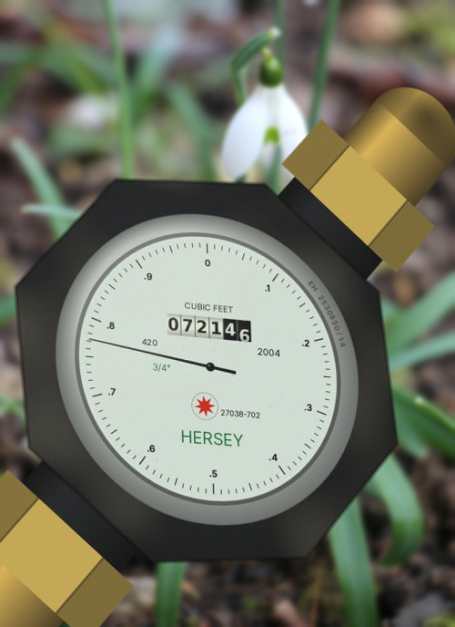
72145.77 ft³
